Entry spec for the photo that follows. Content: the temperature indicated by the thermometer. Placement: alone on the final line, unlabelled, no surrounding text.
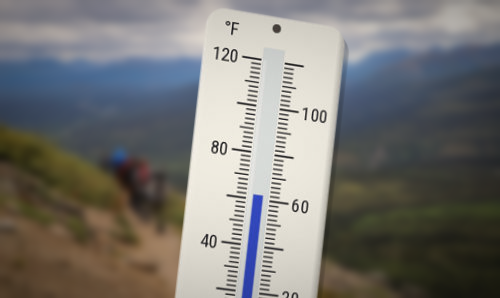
62 °F
